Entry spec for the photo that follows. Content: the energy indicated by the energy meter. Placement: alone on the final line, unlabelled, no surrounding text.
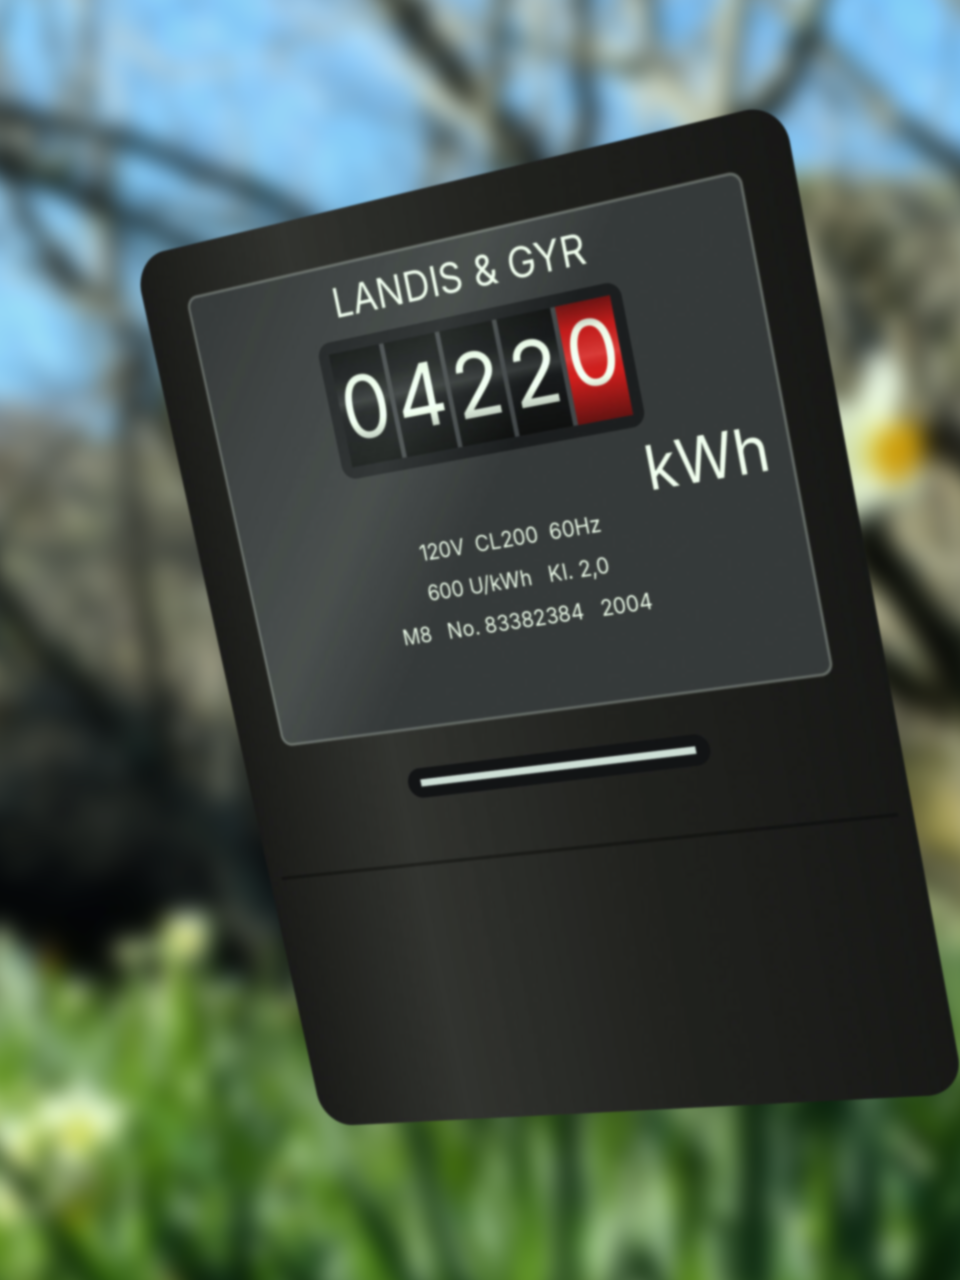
422.0 kWh
